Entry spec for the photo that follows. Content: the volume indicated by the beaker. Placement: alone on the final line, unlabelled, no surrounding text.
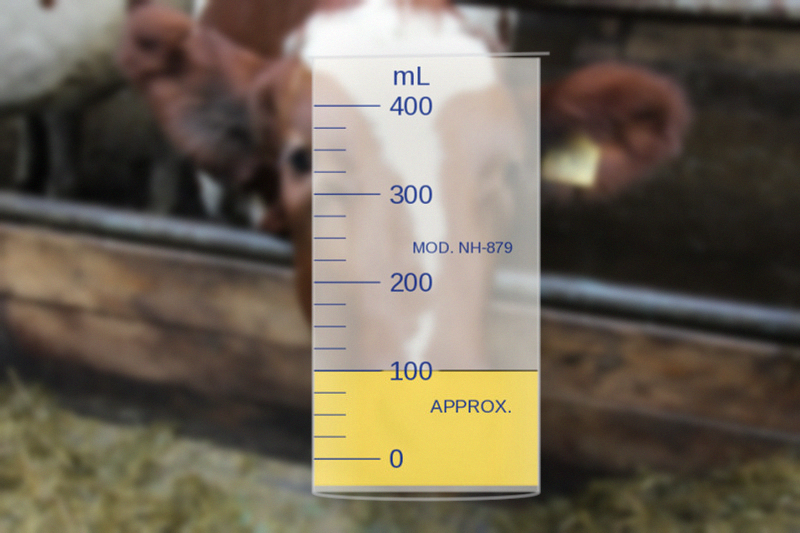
100 mL
